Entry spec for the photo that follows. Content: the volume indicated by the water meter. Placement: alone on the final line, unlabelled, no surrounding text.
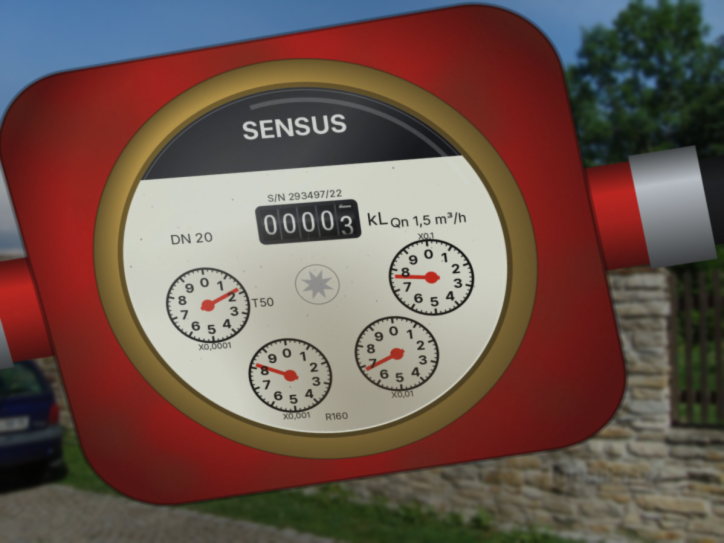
2.7681 kL
